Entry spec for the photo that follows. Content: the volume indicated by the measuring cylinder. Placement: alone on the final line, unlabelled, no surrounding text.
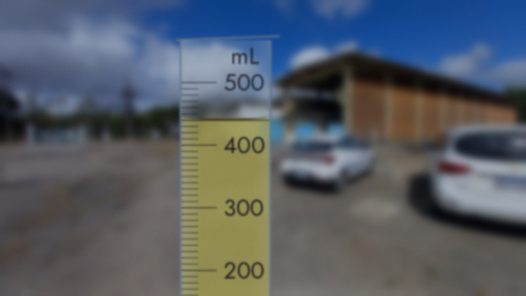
440 mL
